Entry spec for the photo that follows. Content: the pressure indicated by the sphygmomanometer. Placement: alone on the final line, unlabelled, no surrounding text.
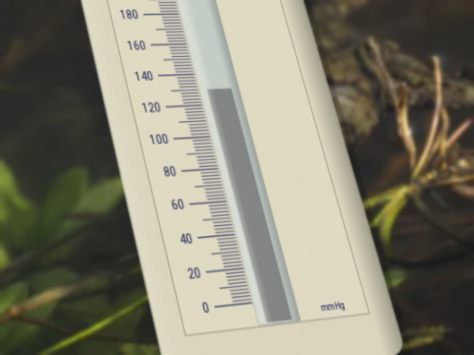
130 mmHg
